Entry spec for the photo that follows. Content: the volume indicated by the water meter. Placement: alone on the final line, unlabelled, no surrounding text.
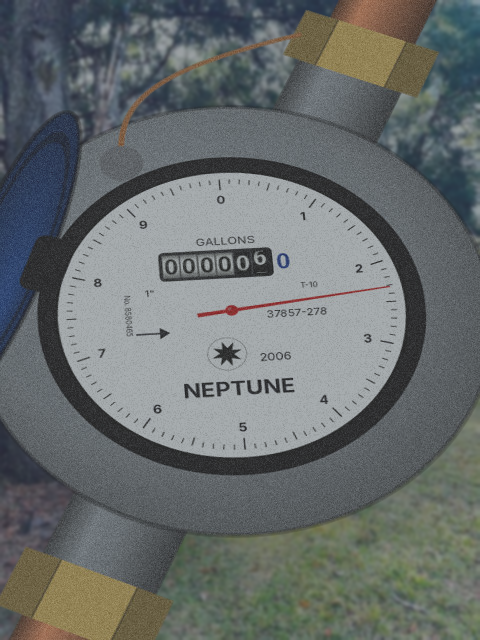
62.3 gal
